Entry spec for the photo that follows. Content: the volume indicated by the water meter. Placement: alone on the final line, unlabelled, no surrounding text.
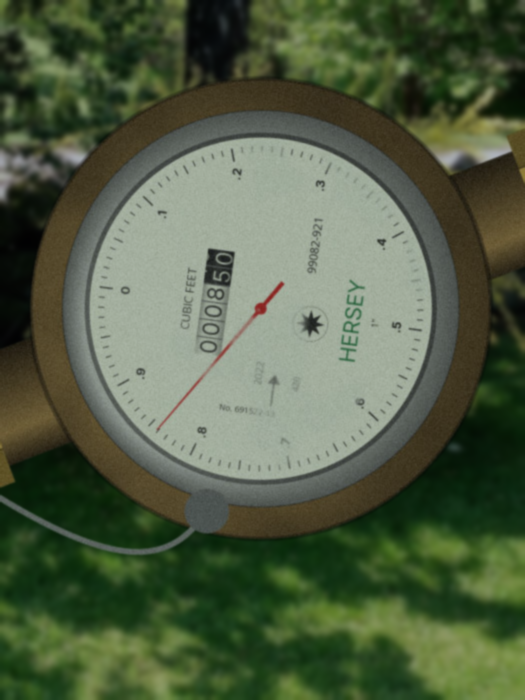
849.84 ft³
